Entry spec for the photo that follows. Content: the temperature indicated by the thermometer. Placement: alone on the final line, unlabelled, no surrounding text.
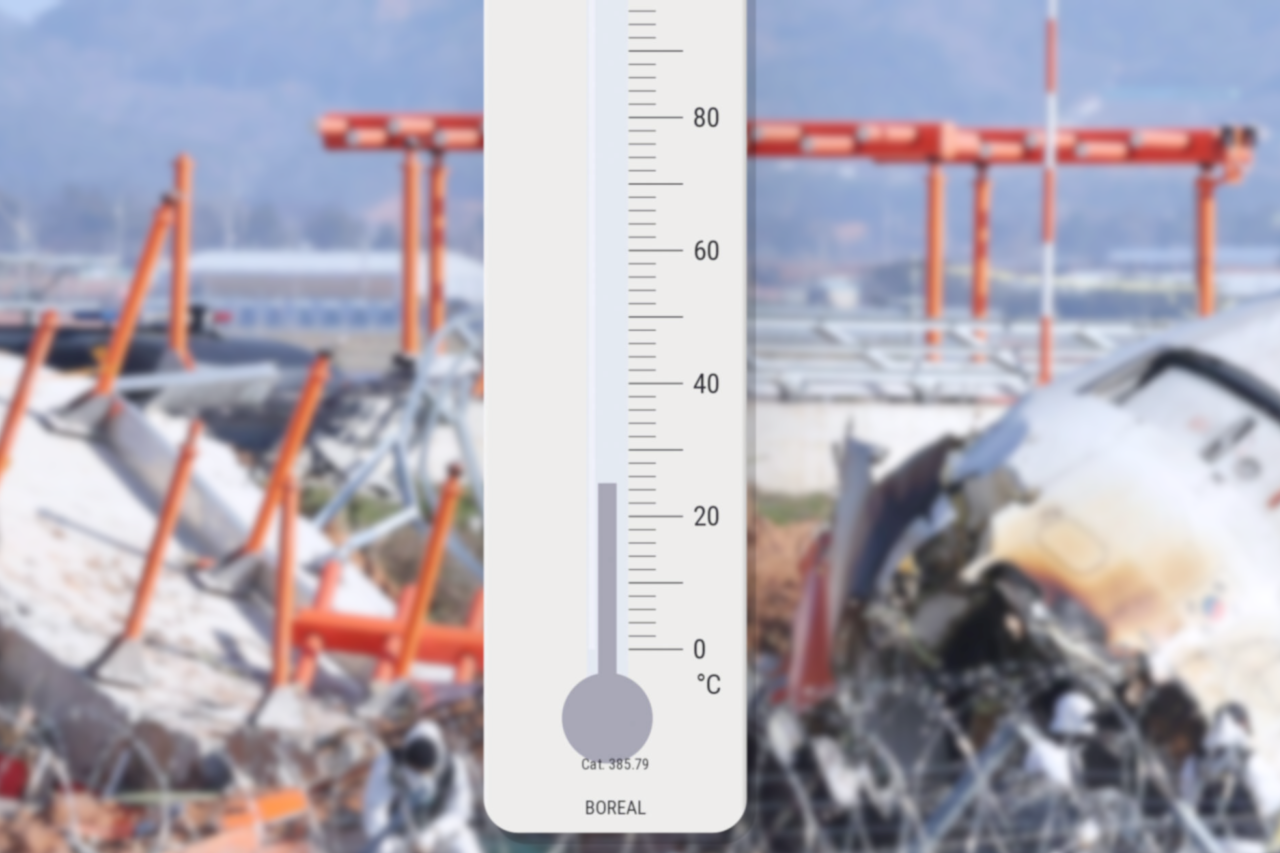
25 °C
